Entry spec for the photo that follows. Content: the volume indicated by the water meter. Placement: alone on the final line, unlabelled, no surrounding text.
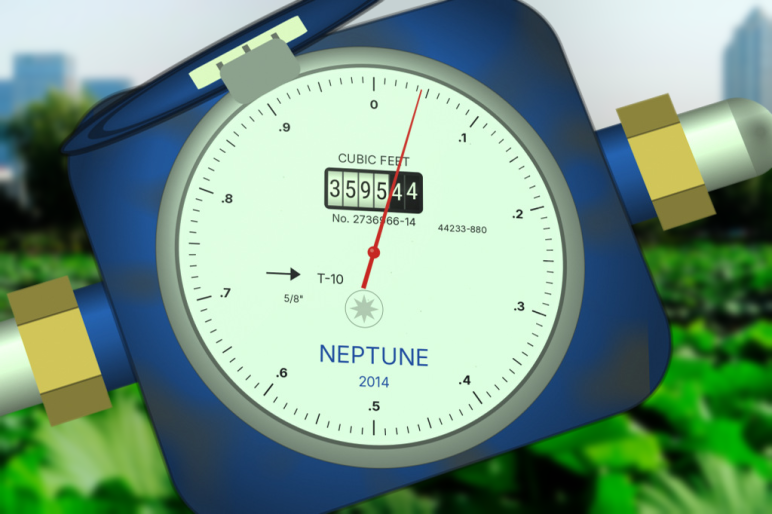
359544.04 ft³
